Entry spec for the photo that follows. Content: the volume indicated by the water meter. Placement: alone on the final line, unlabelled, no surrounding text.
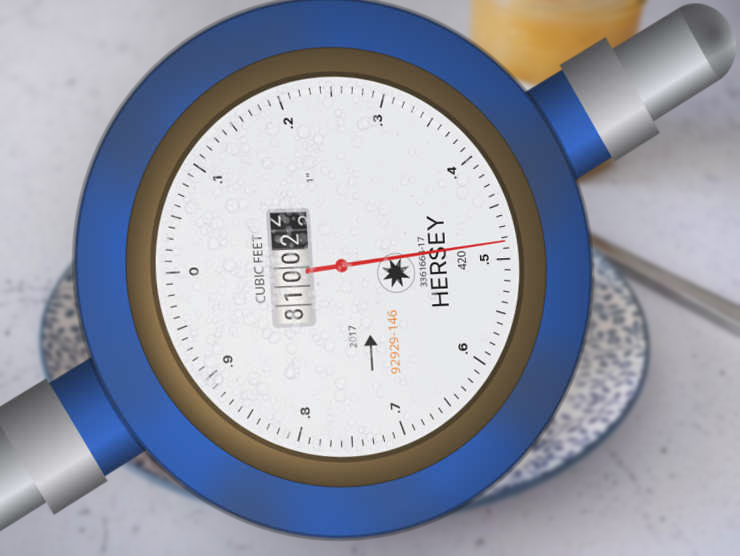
810022.48 ft³
